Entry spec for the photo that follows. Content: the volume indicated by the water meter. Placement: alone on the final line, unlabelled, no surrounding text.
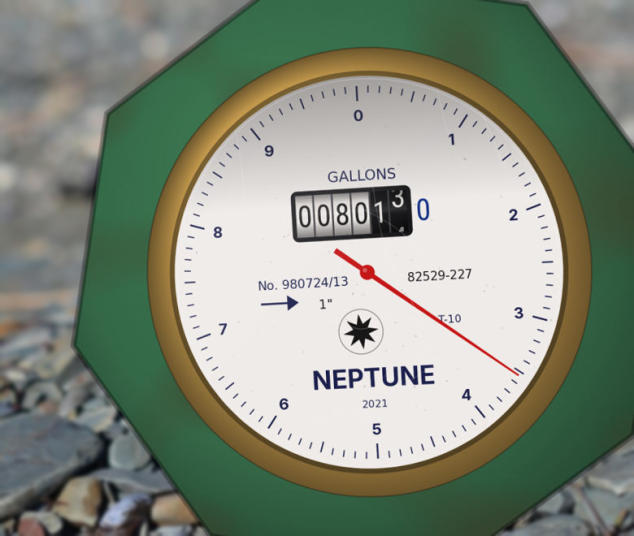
80133.5 gal
